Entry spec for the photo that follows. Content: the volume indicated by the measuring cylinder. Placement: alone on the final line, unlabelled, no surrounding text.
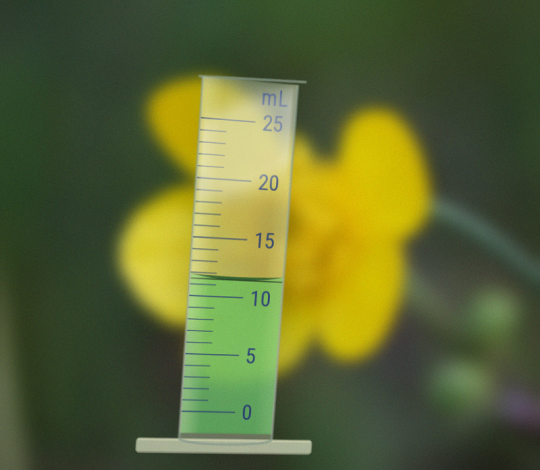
11.5 mL
